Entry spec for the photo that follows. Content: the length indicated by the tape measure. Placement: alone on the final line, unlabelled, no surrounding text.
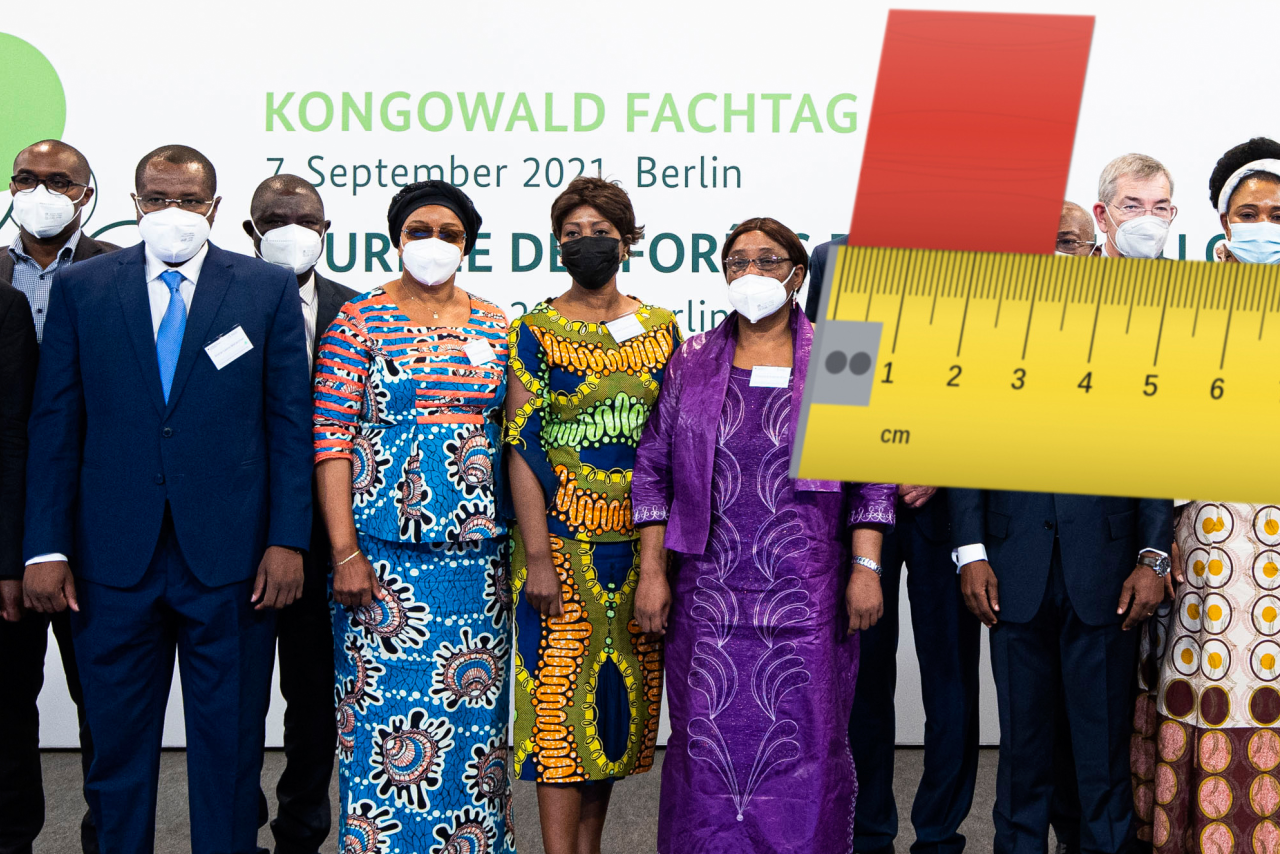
3.2 cm
